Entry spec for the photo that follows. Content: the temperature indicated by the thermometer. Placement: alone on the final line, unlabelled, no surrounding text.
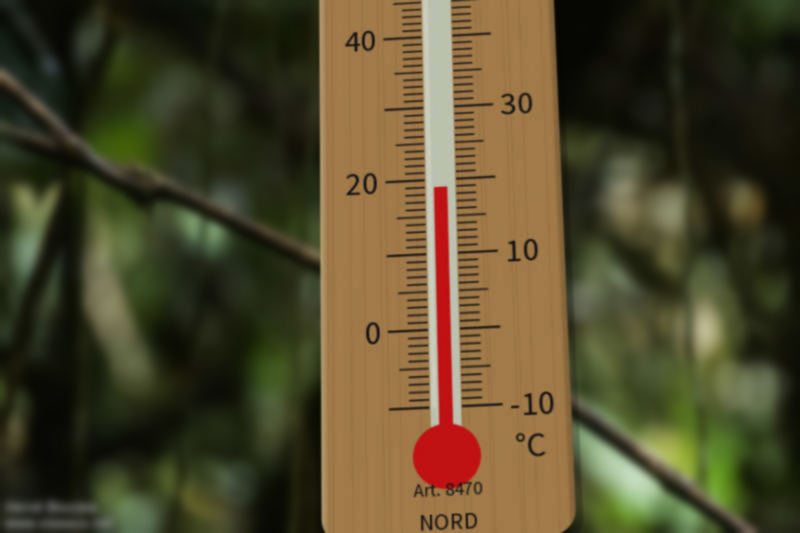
19 °C
